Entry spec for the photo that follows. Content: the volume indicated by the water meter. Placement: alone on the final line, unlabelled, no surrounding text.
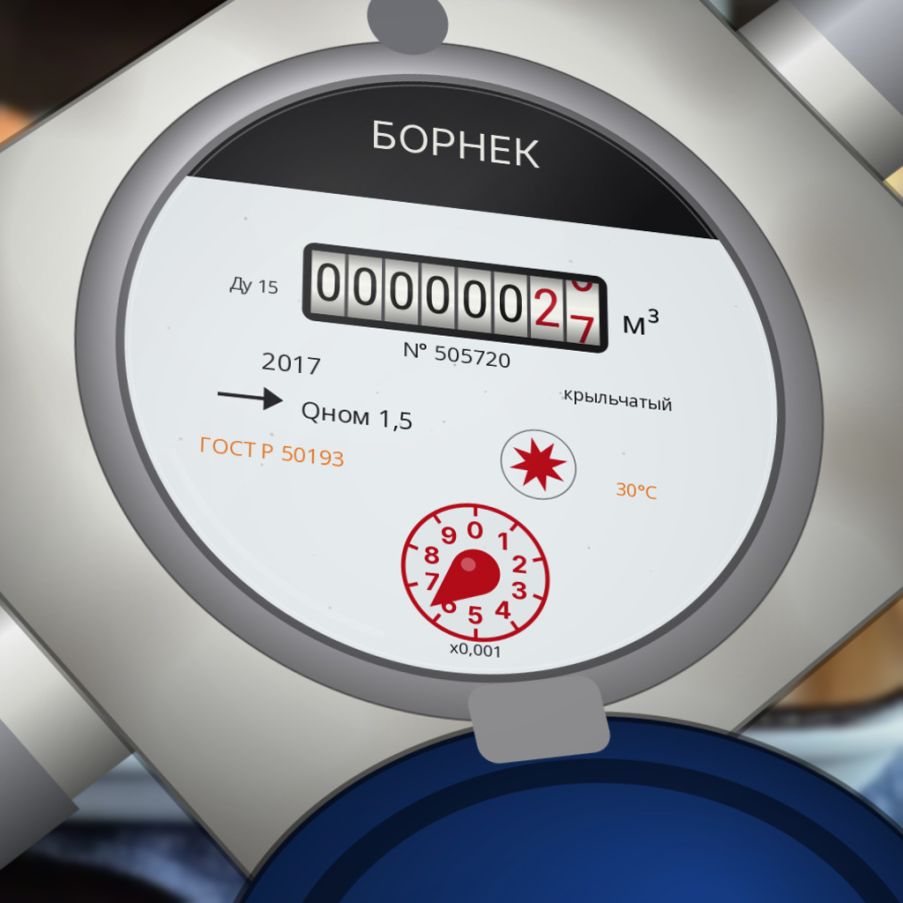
0.266 m³
